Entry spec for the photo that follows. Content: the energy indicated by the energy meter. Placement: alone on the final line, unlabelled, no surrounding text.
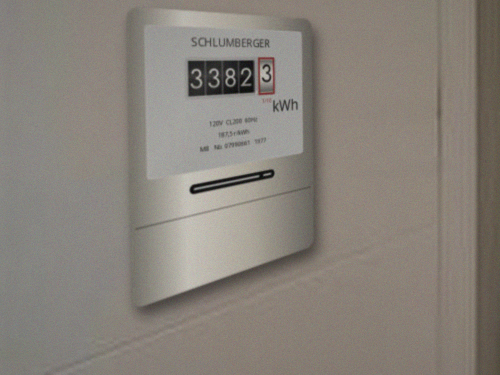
3382.3 kWh
